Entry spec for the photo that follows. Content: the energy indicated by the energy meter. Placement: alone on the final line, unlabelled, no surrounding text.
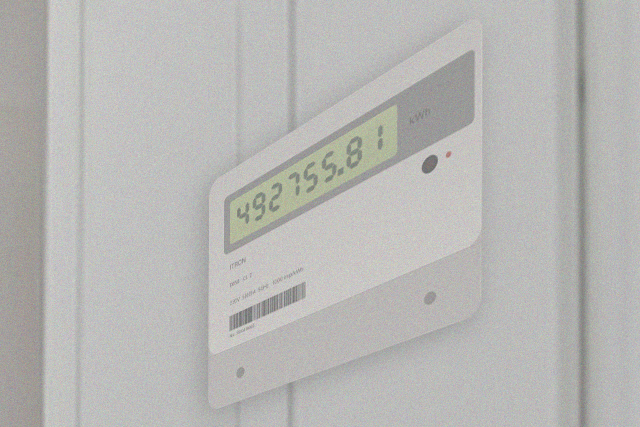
492755.81 kWh
